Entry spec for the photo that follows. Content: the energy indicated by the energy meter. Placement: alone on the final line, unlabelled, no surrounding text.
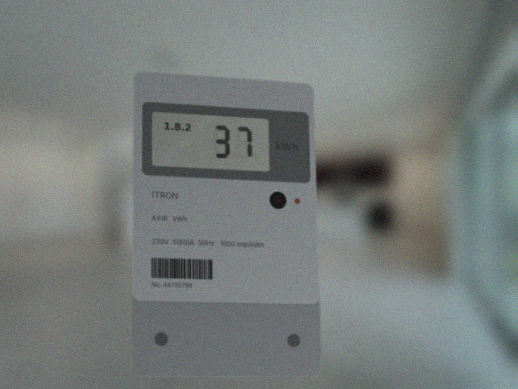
37 kWh
